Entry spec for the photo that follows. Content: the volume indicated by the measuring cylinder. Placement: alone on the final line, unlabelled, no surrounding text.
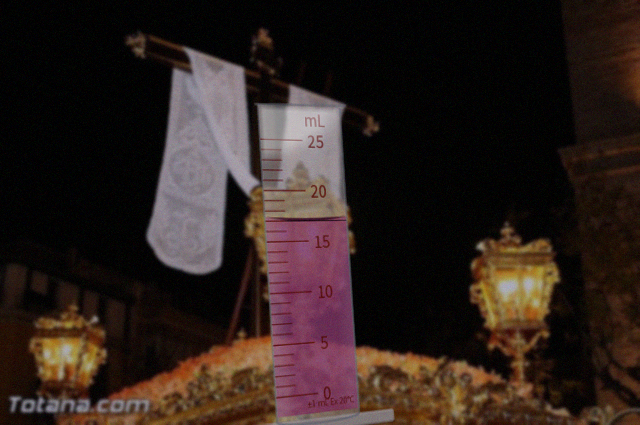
17 mL
